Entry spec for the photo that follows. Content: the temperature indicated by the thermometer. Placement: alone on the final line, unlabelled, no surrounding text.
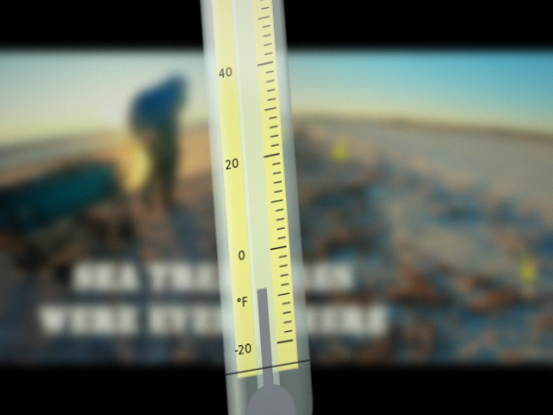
-8 °F
